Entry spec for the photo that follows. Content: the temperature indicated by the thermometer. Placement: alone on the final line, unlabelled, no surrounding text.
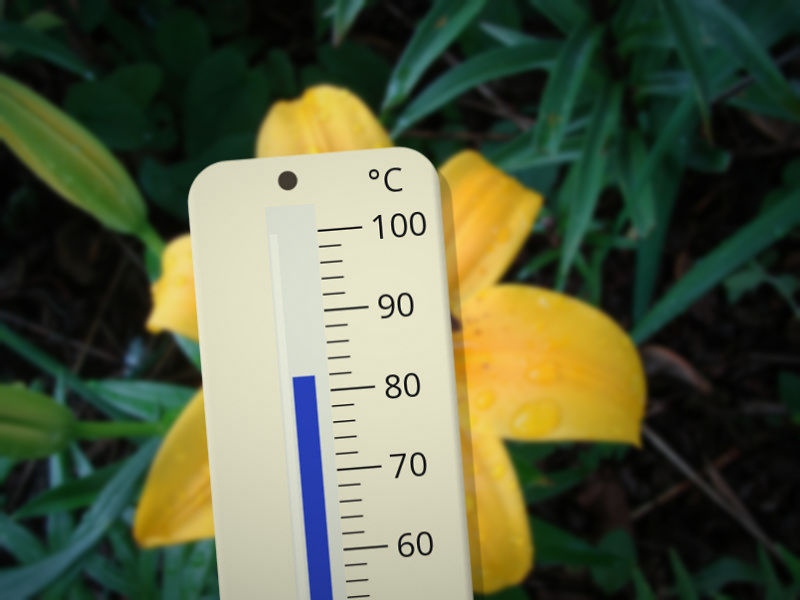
82 °C
